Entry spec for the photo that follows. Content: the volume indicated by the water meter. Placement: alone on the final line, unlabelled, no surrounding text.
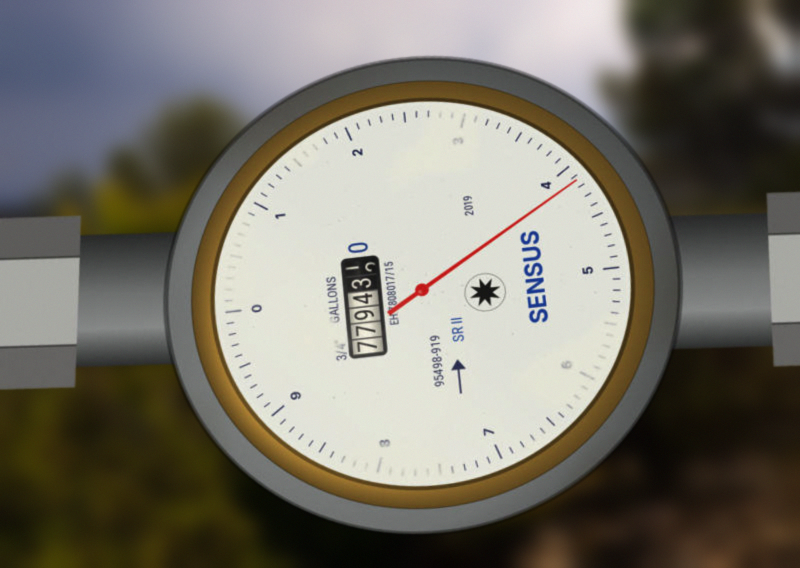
7794314.1 gal
